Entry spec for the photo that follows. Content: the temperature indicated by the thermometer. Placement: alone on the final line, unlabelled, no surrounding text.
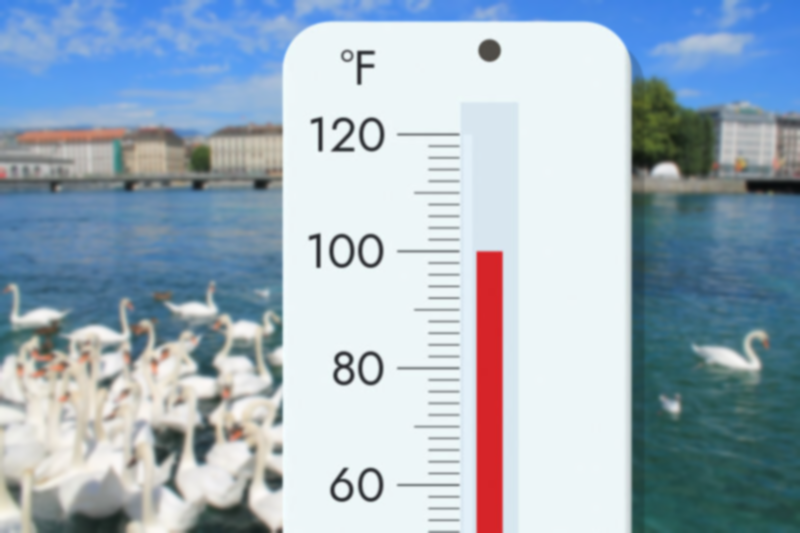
100 °F
